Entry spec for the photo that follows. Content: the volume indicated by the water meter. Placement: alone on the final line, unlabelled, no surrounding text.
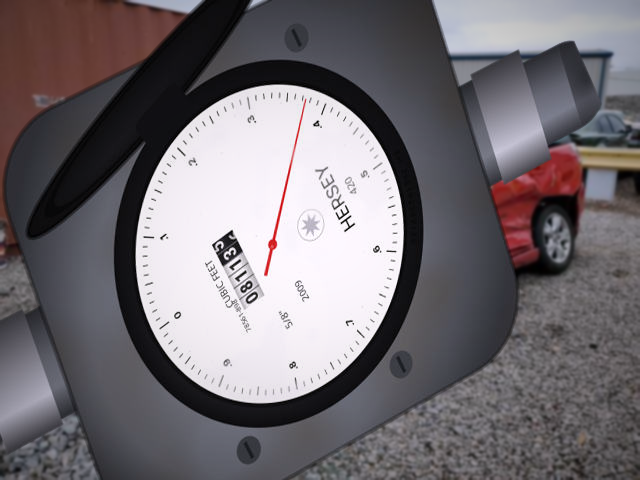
81135.37 ft³
